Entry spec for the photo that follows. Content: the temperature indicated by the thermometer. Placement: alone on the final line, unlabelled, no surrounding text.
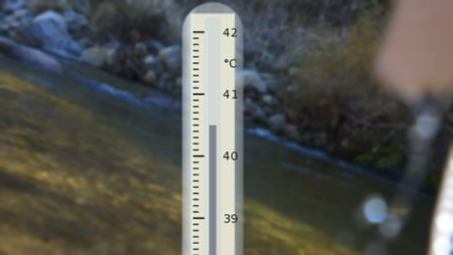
40.5 °C
